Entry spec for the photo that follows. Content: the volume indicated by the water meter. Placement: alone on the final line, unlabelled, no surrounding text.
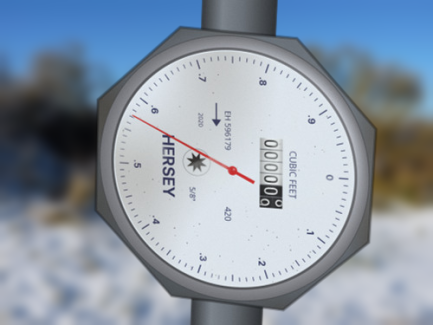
8.57 ft³
